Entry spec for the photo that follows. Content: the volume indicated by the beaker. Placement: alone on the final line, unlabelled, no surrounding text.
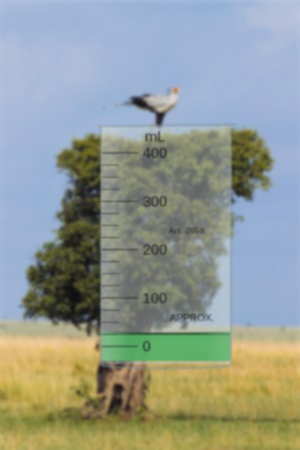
25 mL
